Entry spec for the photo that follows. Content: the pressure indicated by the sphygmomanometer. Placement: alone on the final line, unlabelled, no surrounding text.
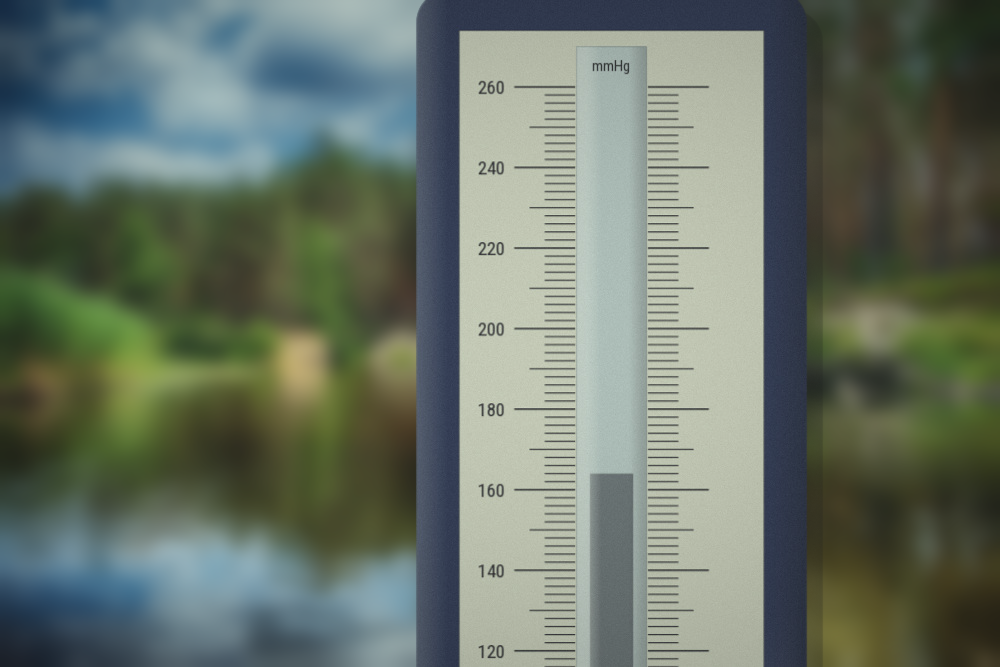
164 mmHg
